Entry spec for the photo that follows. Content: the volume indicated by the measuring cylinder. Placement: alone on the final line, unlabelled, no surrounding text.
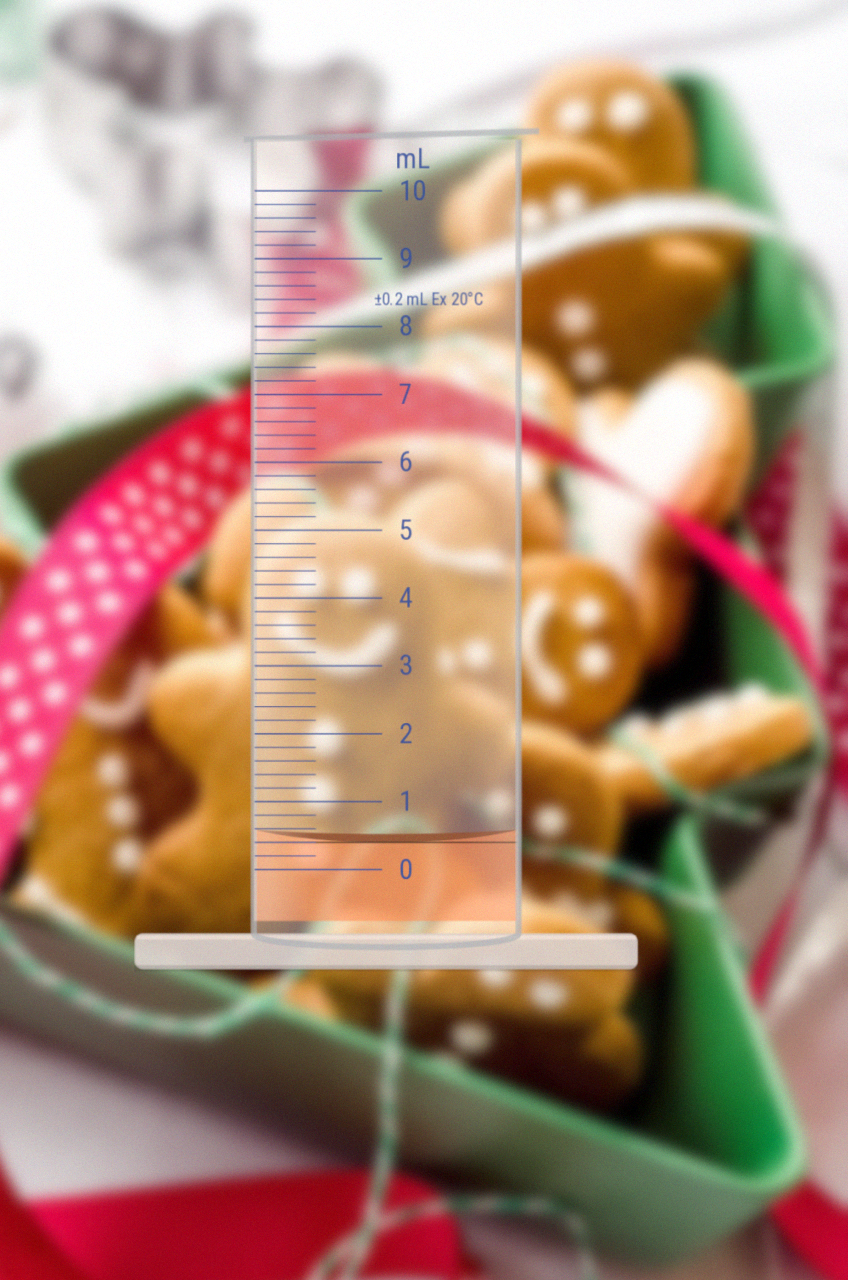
0.4 mL
